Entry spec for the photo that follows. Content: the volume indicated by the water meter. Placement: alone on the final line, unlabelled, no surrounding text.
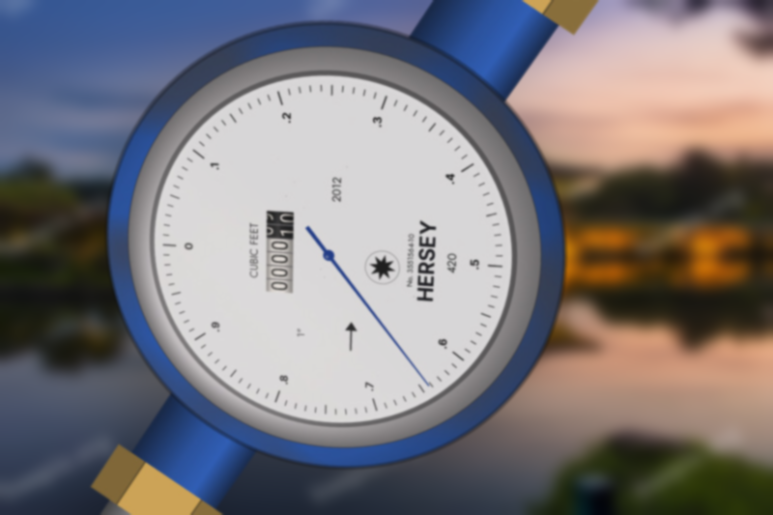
9.64 ft³
